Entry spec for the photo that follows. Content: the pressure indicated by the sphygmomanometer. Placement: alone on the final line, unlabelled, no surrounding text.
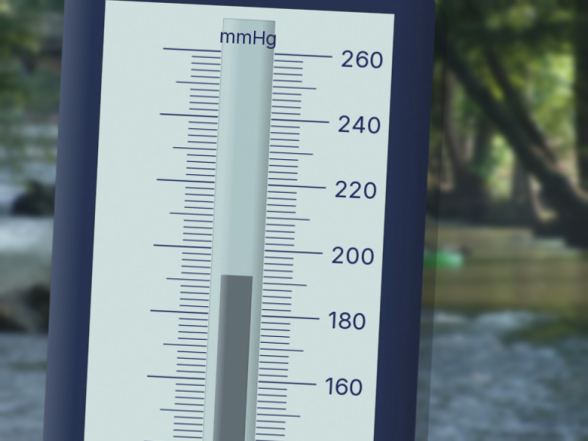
192 mmHg
